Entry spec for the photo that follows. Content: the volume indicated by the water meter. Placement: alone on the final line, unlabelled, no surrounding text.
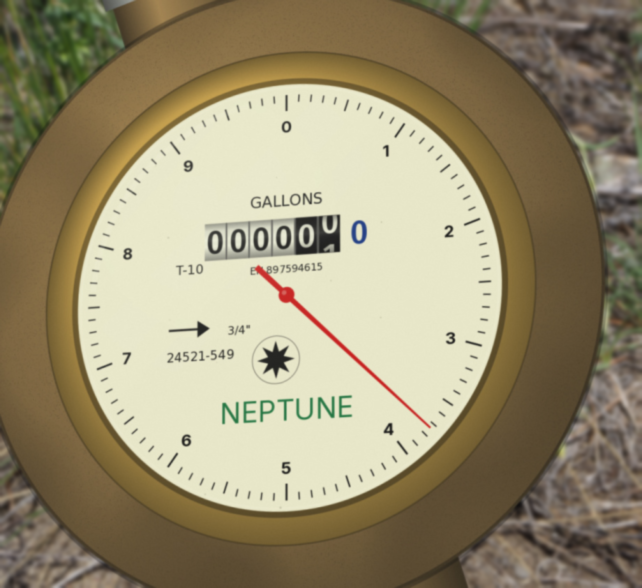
3.7 gal
